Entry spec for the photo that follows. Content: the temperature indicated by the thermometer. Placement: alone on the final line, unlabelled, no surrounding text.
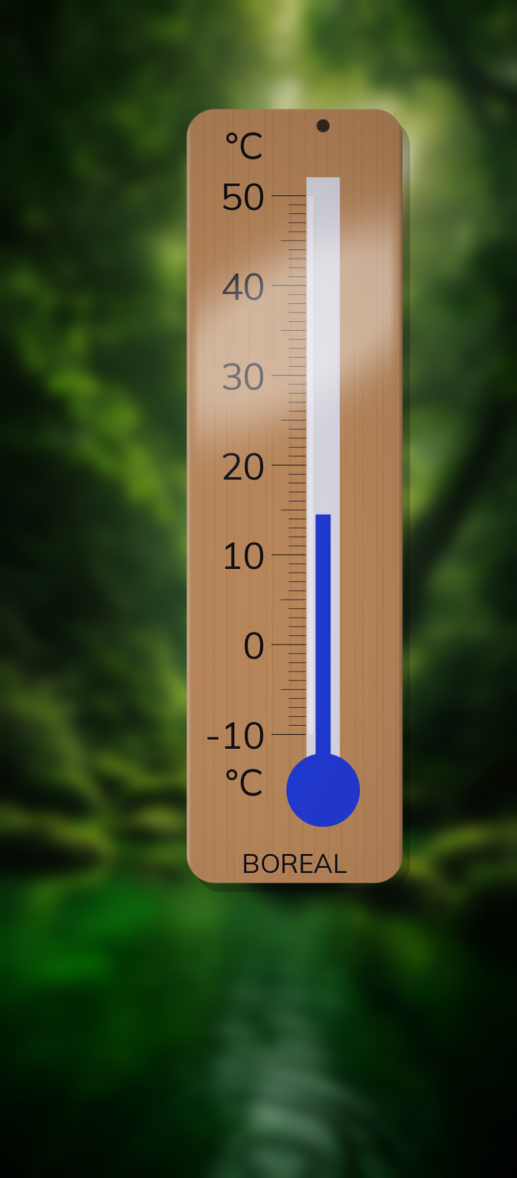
14.5 °C
